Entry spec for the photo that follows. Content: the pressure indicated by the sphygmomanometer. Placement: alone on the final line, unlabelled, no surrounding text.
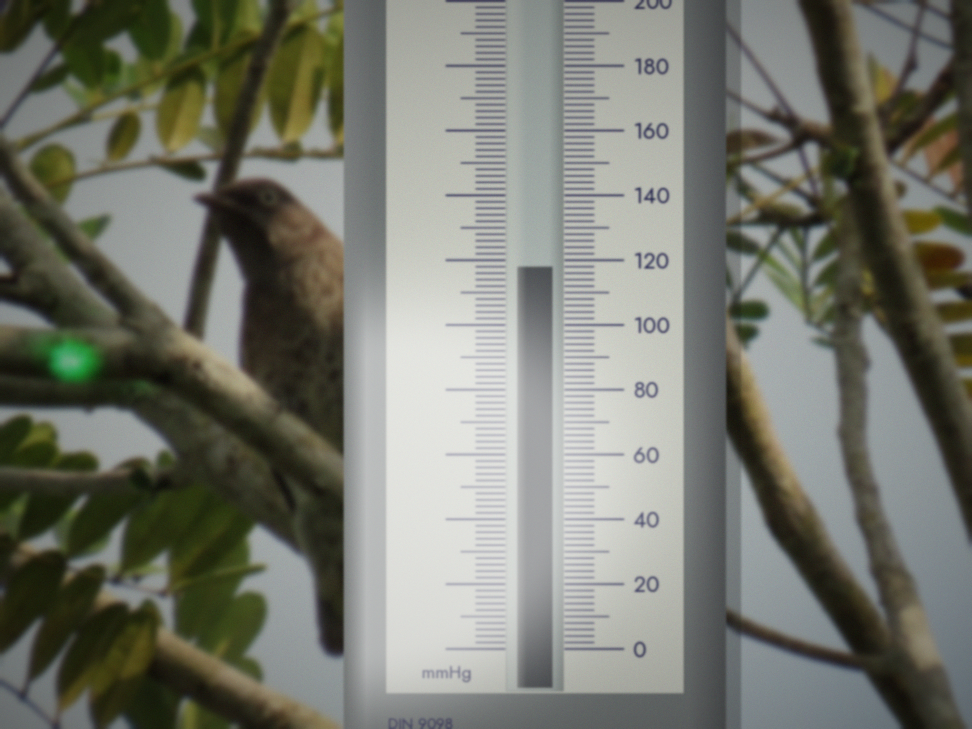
118 mmHg
